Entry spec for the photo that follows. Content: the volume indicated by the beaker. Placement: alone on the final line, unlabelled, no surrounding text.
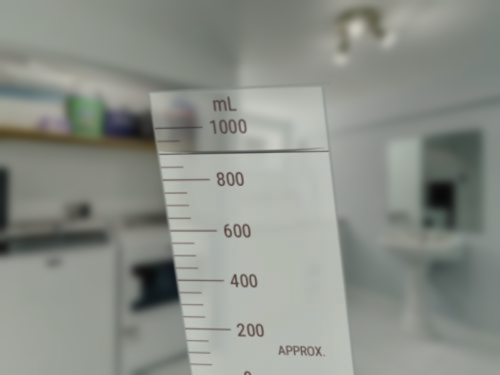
900 mL
